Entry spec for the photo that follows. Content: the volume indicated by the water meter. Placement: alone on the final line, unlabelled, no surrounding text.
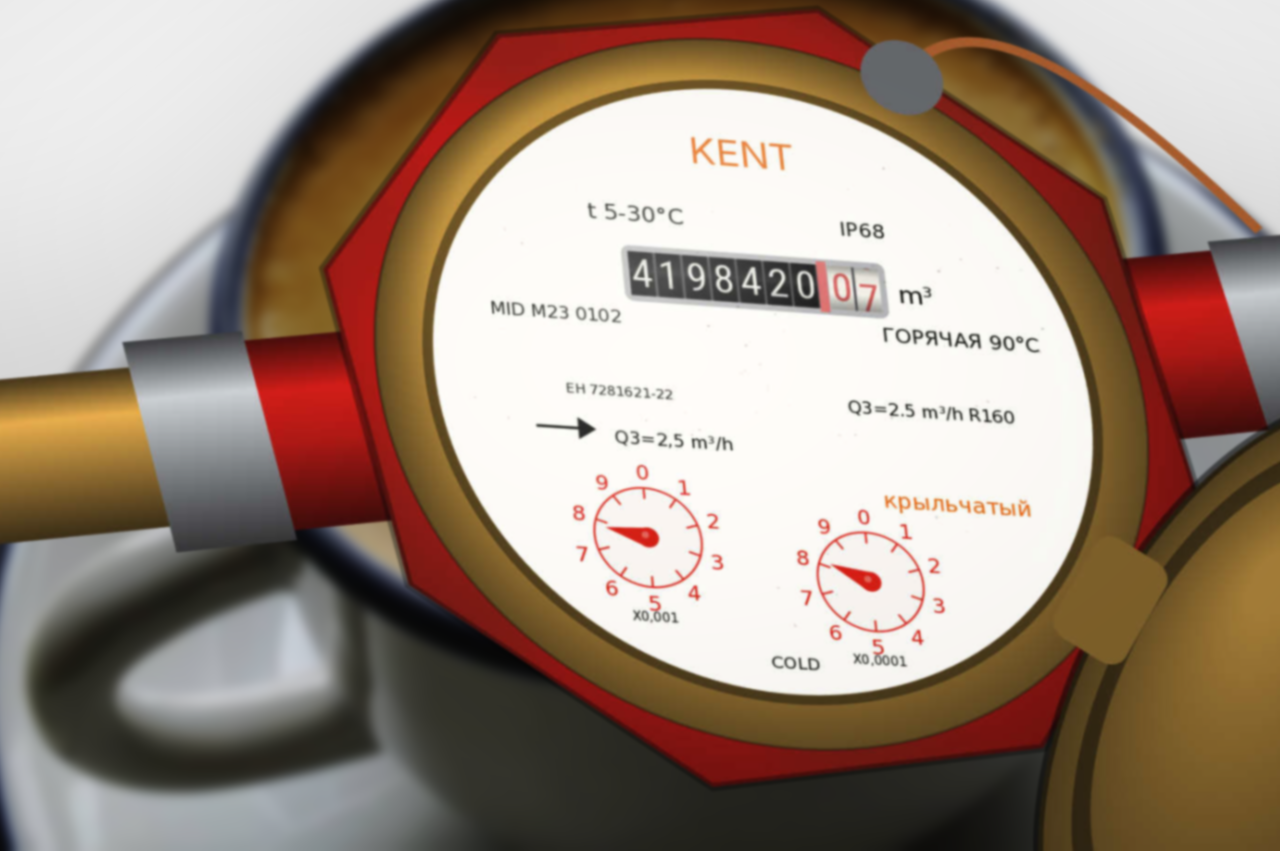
4198420.0678 m³
